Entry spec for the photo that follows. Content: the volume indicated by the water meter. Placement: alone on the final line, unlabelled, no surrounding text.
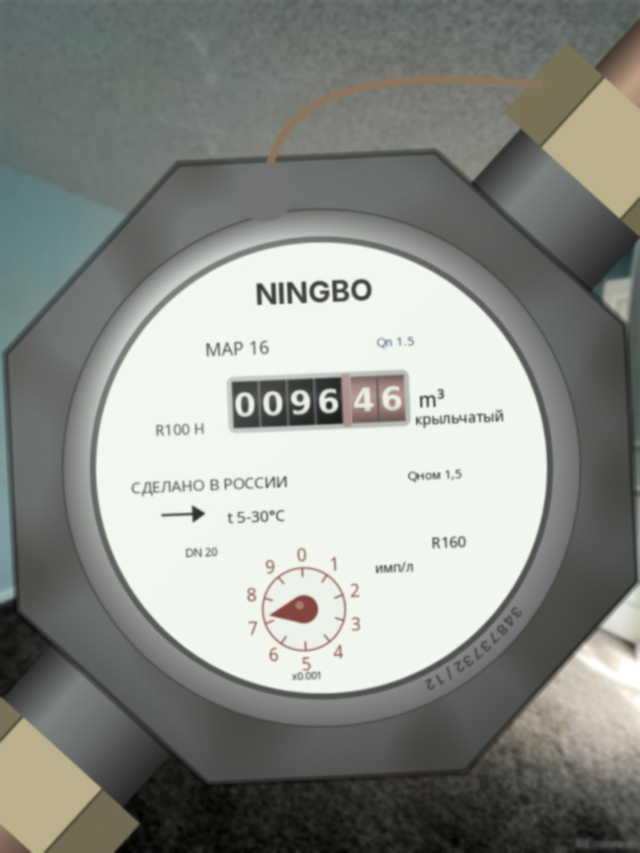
96.467 m³
